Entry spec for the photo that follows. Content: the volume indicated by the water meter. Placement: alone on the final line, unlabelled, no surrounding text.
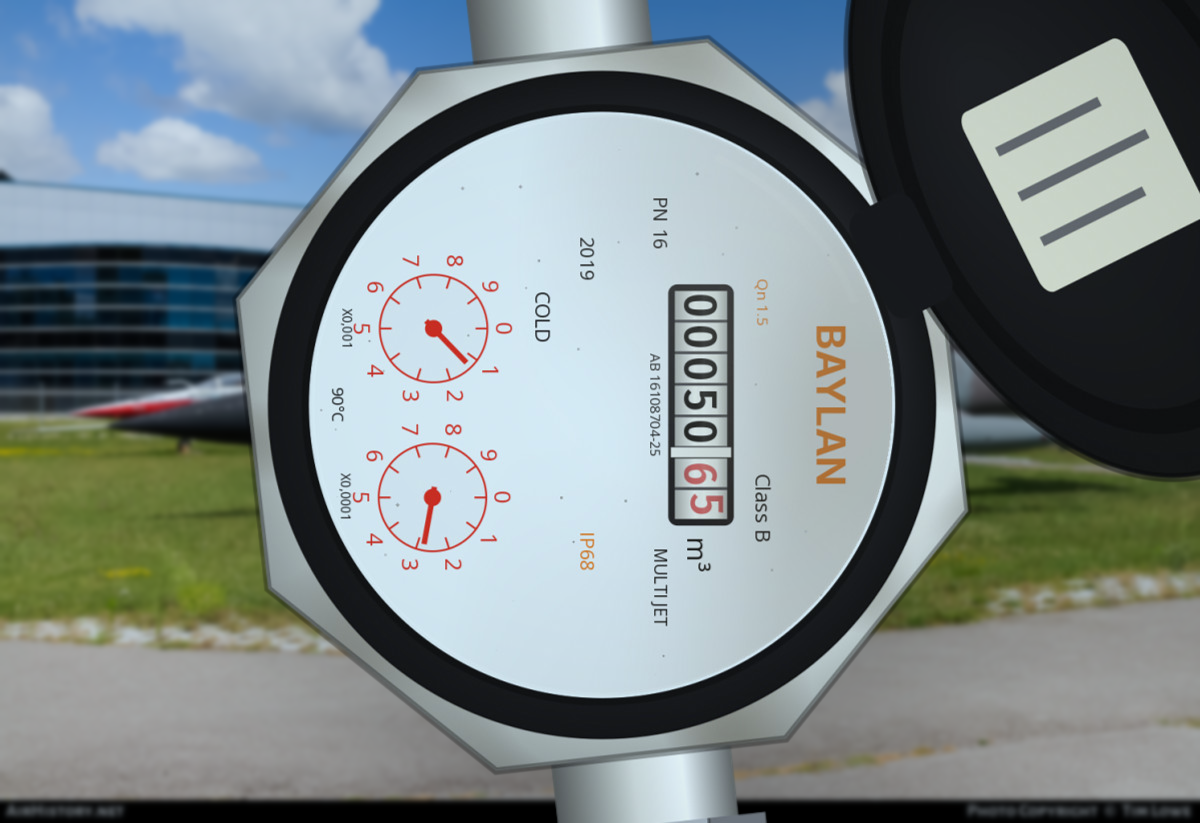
50.6512 m³
